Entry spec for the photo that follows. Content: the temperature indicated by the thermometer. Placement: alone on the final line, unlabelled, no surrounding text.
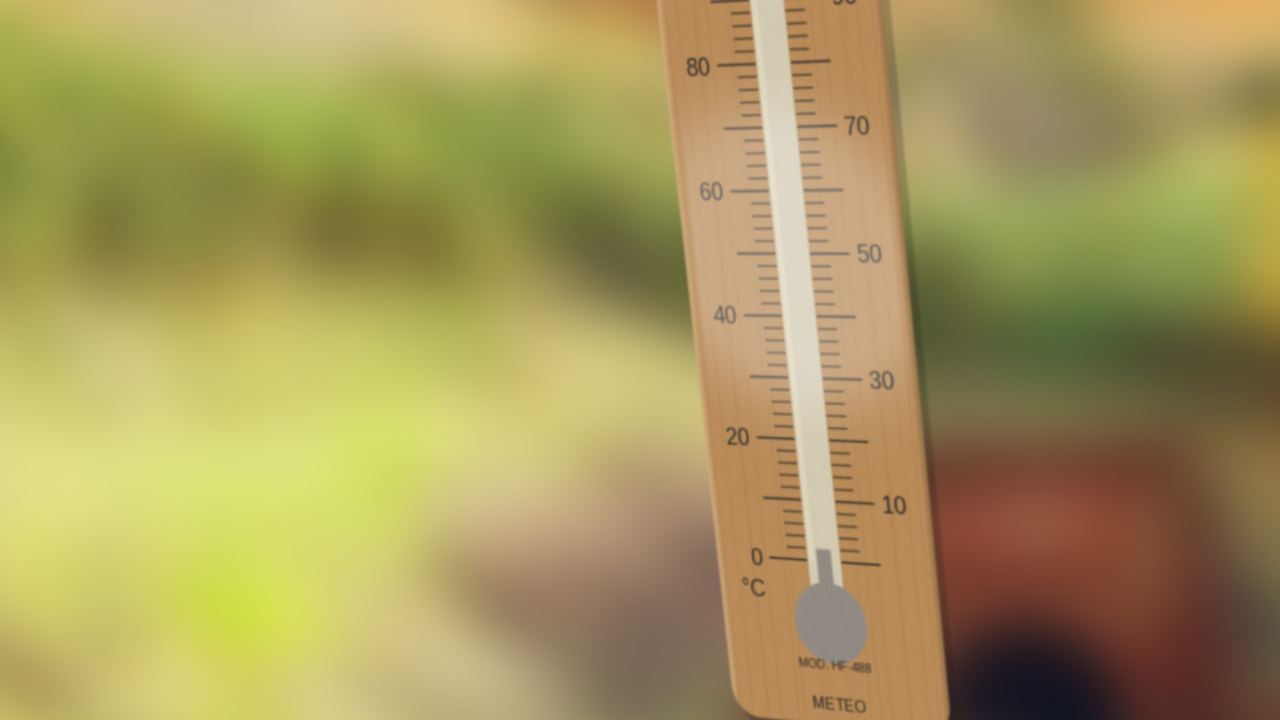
2 °C
